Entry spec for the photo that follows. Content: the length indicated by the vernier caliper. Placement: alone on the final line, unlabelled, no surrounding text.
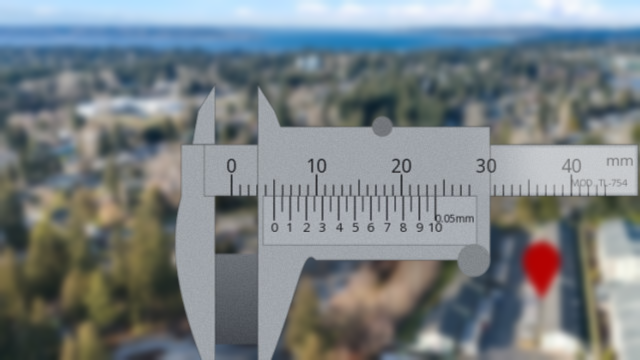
5.0 mm
